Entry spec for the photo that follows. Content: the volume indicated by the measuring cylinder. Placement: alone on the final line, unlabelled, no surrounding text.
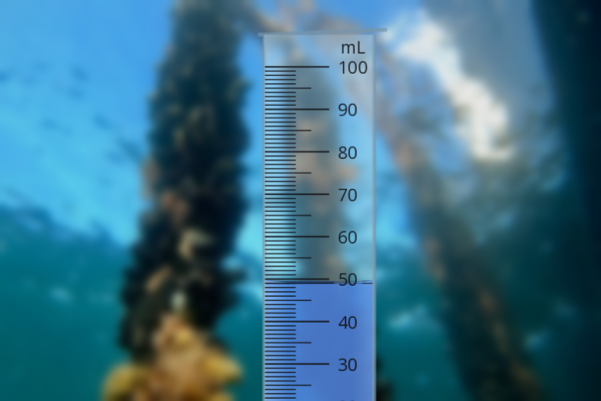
49 mL
